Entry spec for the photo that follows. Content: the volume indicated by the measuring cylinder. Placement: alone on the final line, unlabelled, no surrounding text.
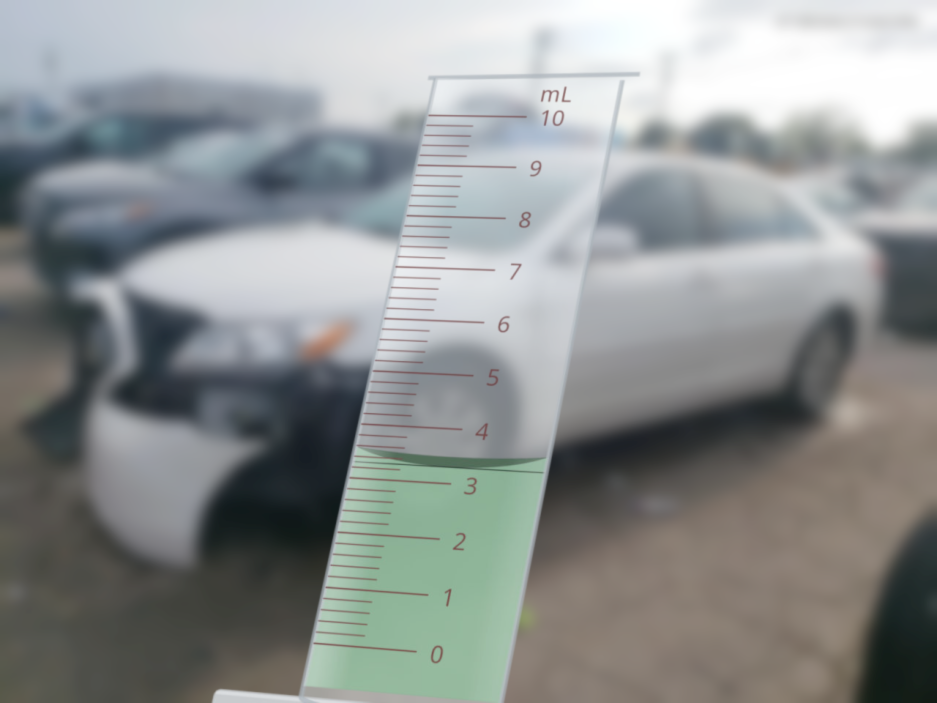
3.3 mL
